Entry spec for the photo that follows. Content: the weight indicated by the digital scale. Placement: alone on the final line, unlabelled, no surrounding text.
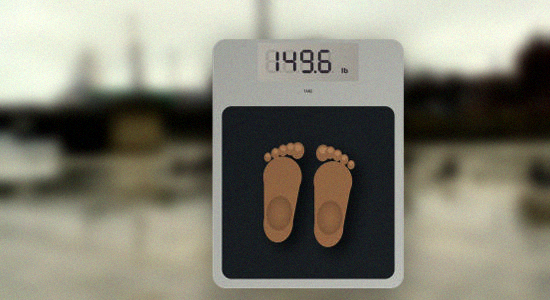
149.6 lb
